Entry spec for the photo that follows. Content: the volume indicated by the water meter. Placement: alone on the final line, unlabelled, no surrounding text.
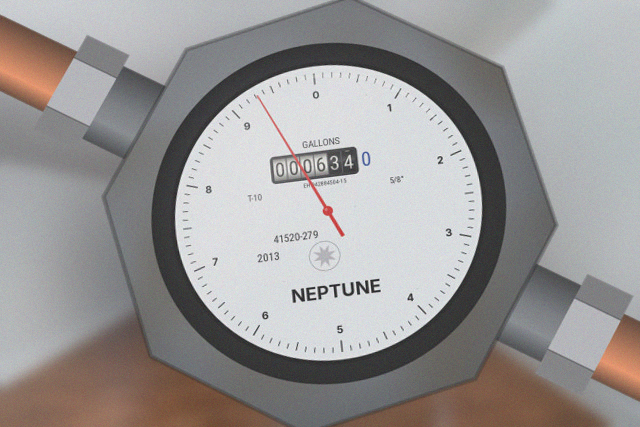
6339.3 gal
